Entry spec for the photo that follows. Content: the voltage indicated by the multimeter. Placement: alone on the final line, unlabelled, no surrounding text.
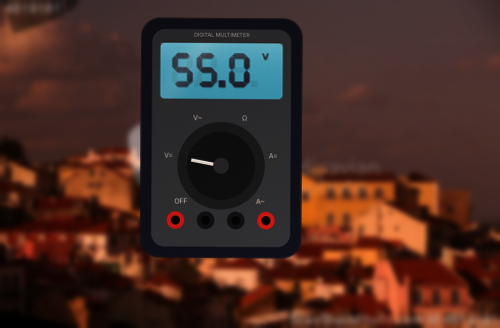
55.0 V
